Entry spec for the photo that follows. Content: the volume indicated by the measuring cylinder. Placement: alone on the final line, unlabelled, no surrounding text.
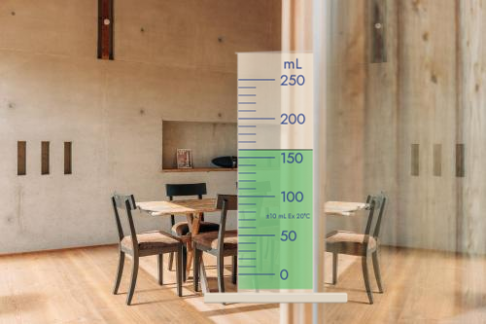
160 mL
